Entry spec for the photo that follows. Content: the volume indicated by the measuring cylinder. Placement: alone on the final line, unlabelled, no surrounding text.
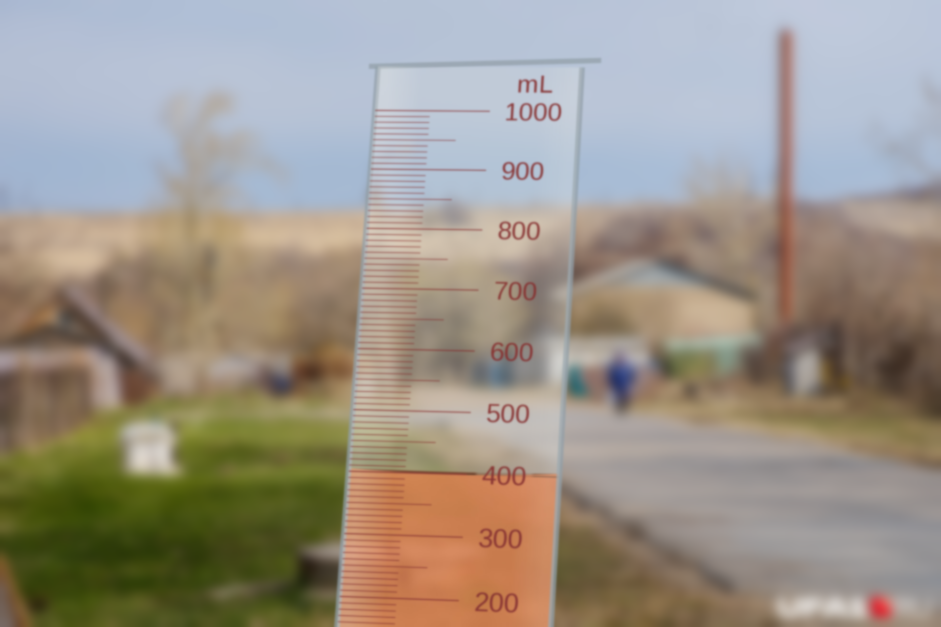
400 mL
